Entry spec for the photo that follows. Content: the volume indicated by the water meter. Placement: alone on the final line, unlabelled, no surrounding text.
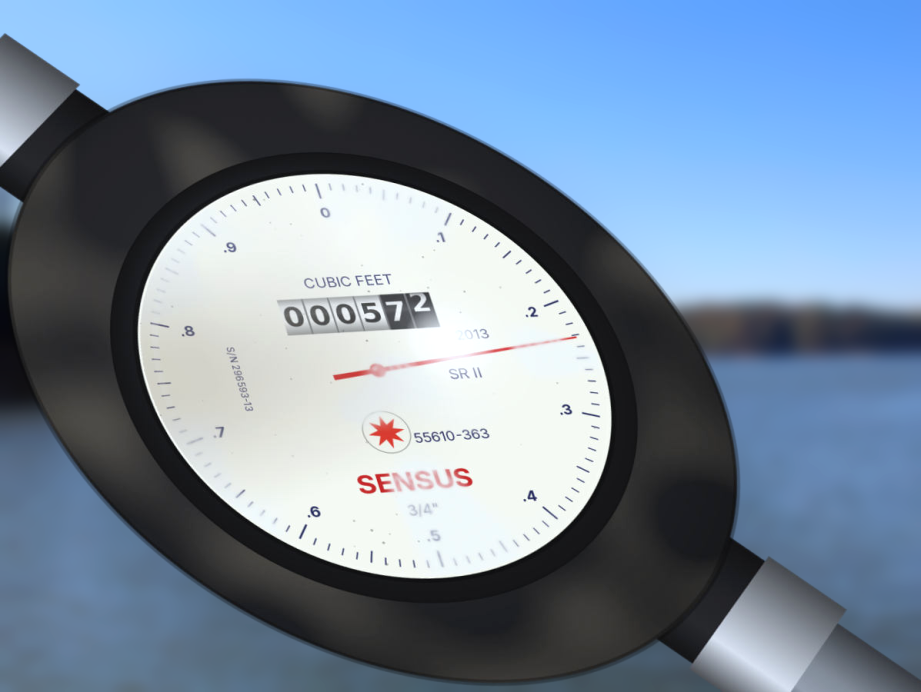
572.23 ft³
